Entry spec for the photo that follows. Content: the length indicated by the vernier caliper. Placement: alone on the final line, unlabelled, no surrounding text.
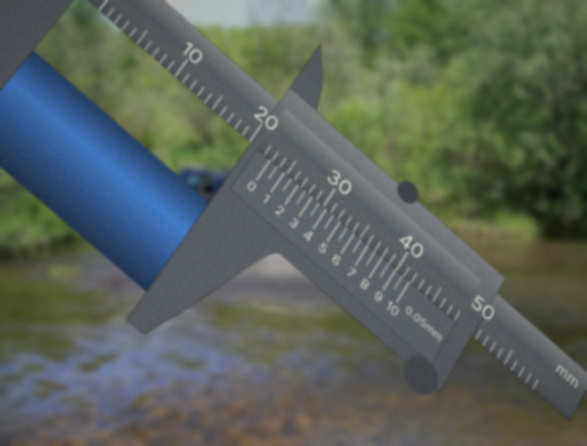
22.8 mm
